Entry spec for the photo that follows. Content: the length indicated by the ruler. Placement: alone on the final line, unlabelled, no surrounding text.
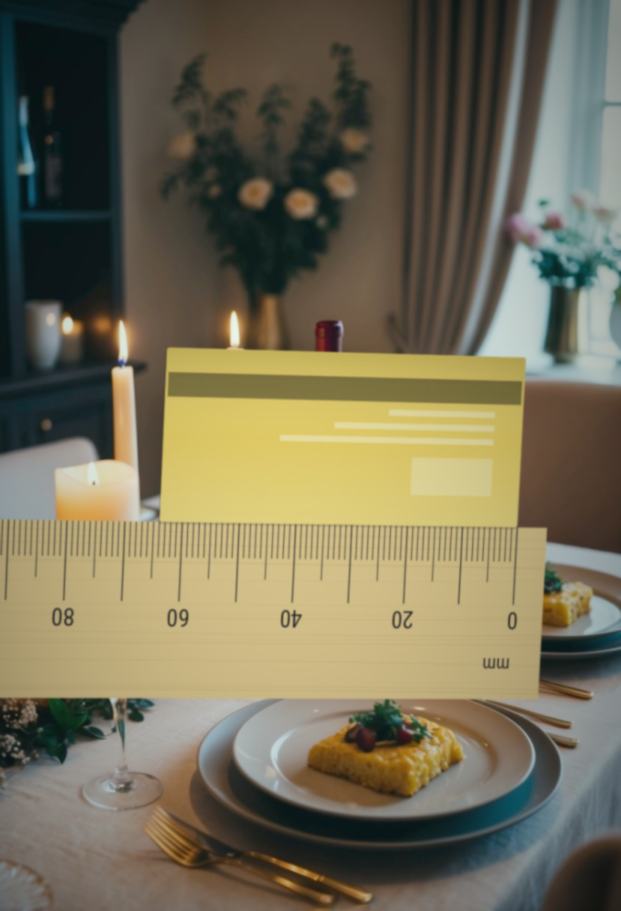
64 mm
